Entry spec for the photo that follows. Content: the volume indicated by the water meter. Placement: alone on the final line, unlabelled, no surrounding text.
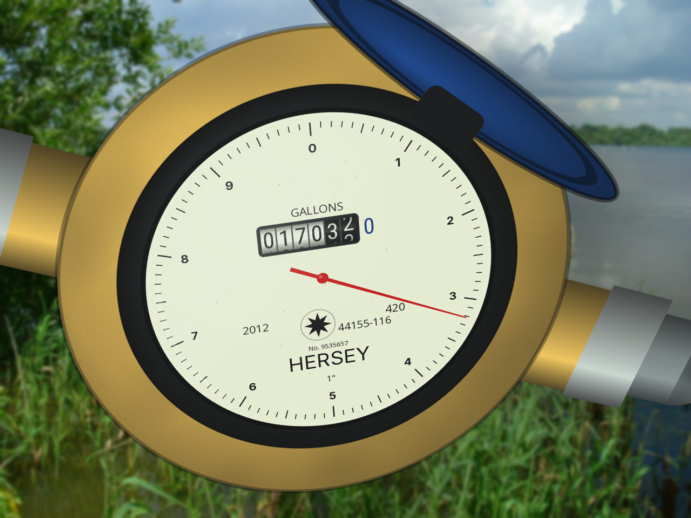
170323.2 gal
